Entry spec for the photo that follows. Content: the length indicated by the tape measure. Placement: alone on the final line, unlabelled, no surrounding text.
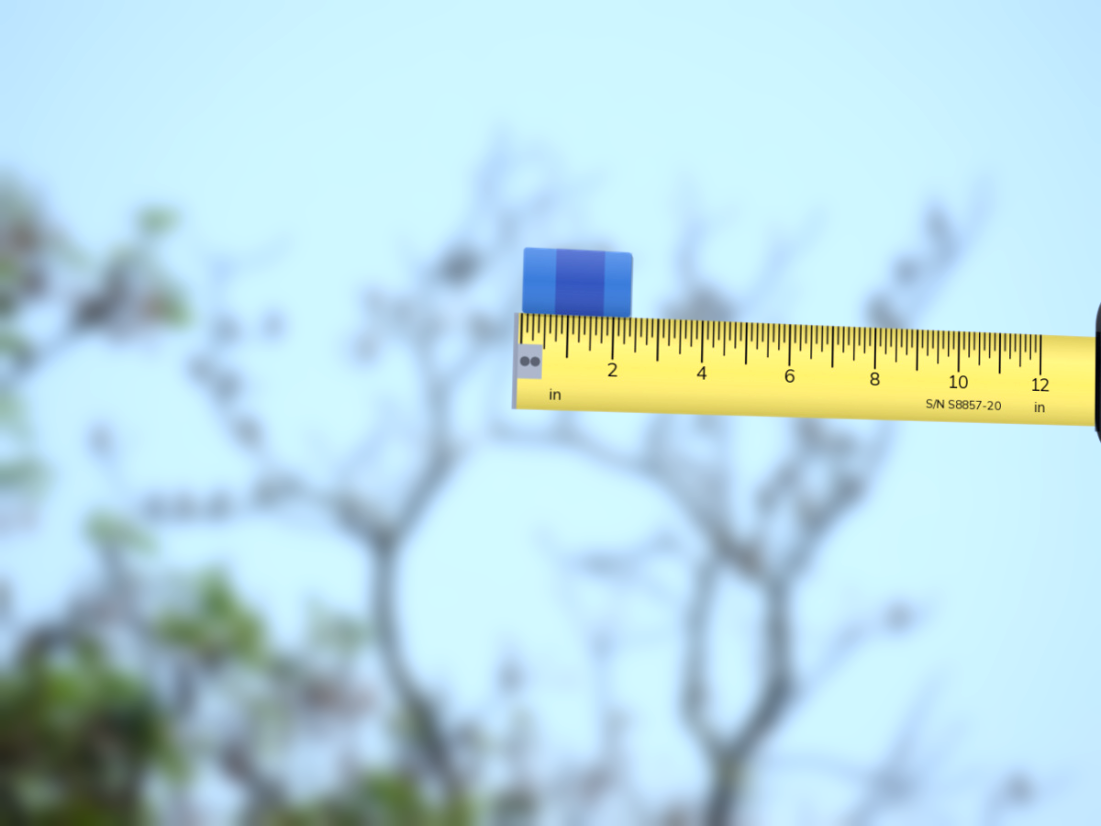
2.375 in
